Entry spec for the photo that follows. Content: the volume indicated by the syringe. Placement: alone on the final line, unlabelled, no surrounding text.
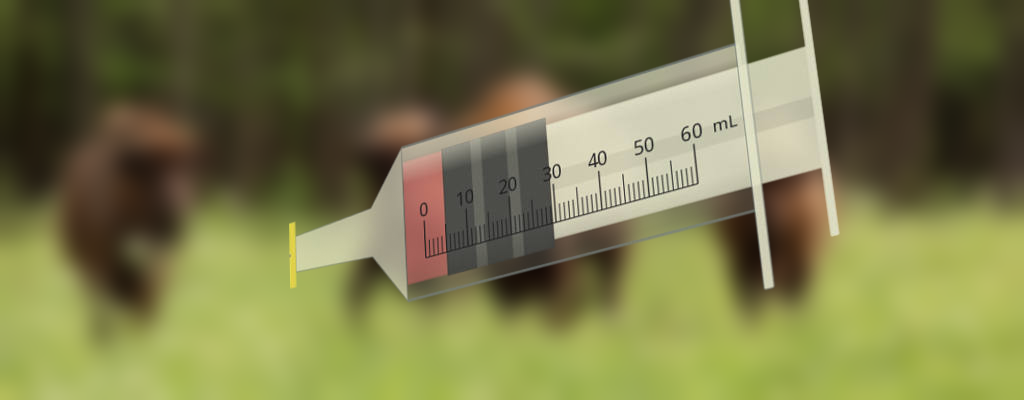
5 mL
